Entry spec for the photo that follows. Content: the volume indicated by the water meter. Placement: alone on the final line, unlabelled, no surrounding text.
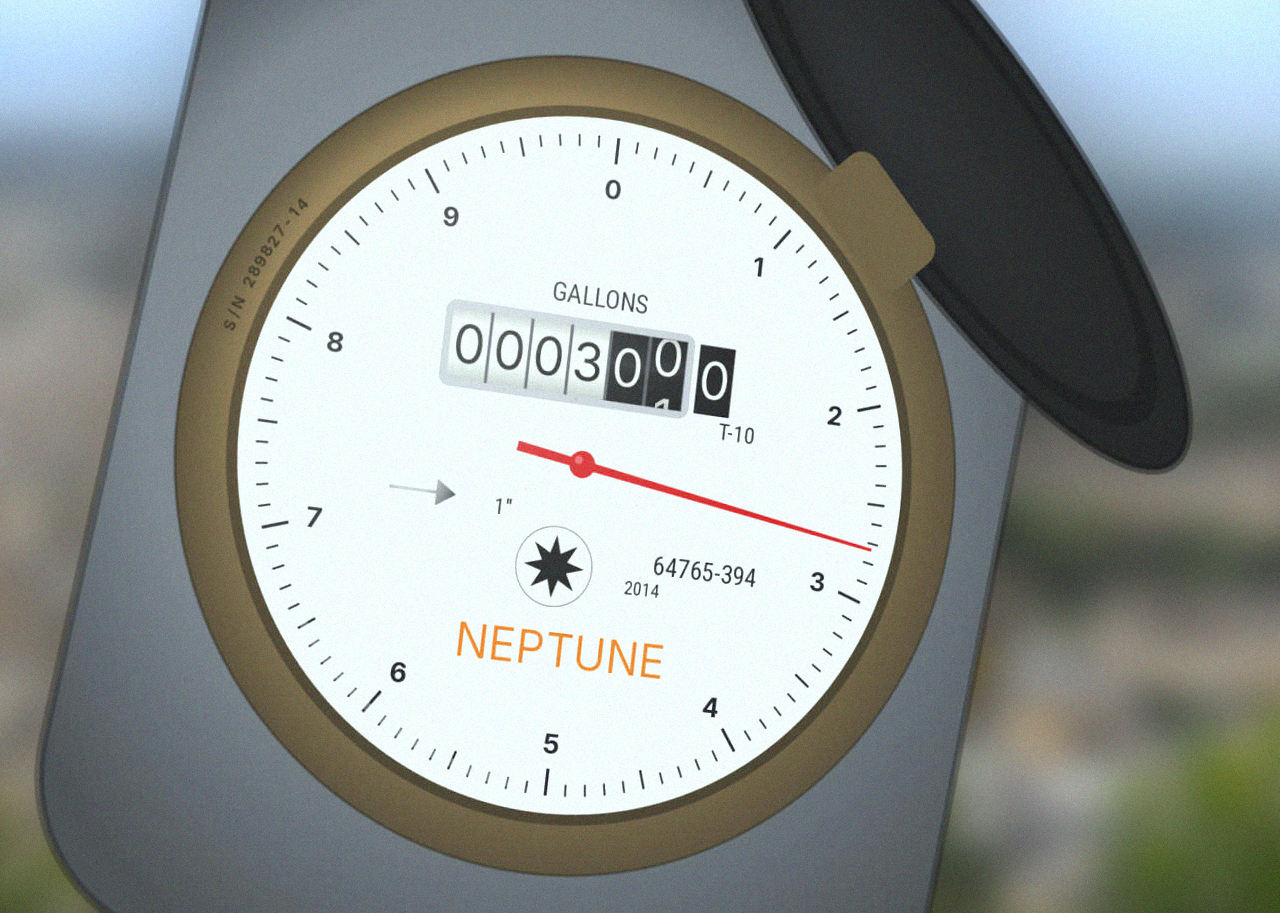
3002.7 gal
